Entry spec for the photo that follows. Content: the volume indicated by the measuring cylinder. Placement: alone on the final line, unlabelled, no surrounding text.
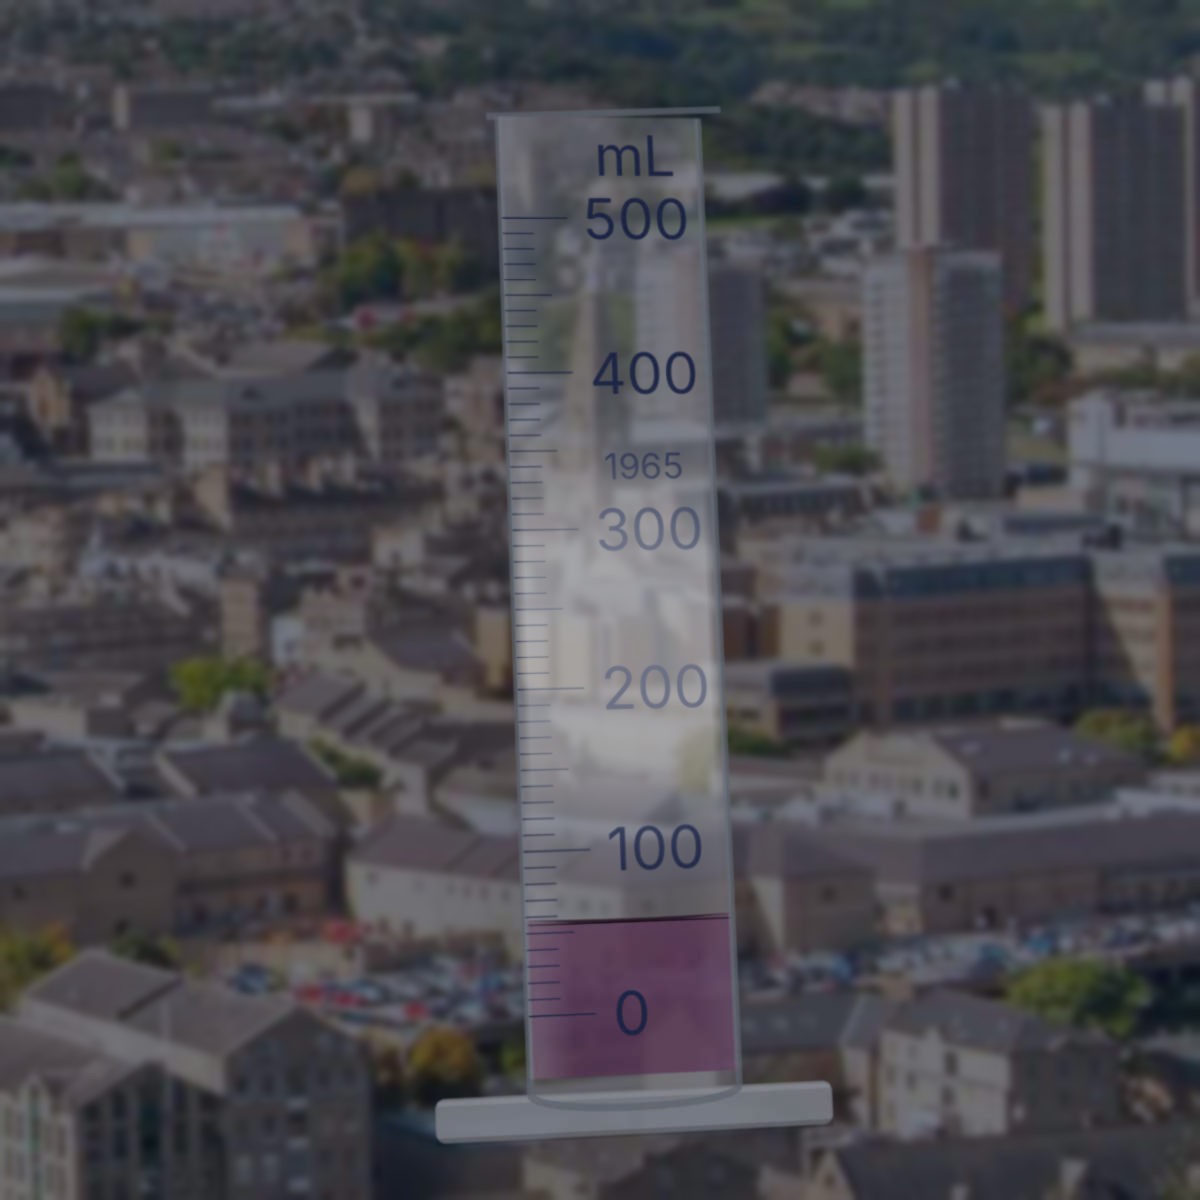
55 mL
